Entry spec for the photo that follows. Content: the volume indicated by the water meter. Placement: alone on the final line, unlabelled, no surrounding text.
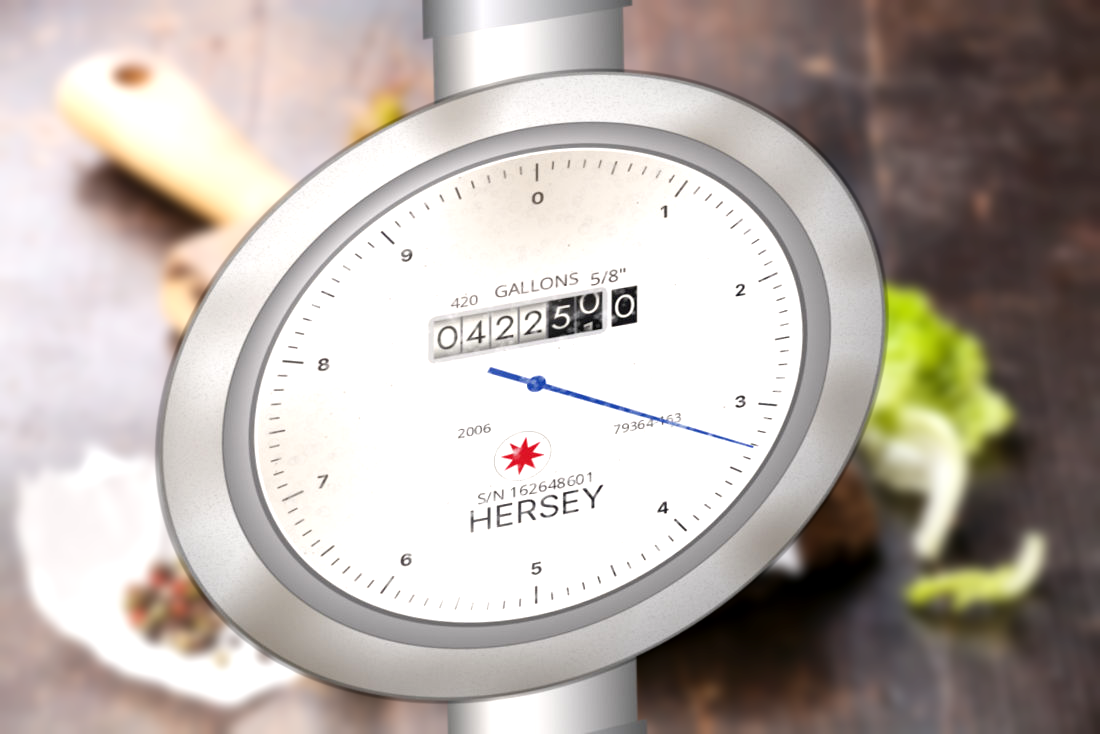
422503.3 gal
